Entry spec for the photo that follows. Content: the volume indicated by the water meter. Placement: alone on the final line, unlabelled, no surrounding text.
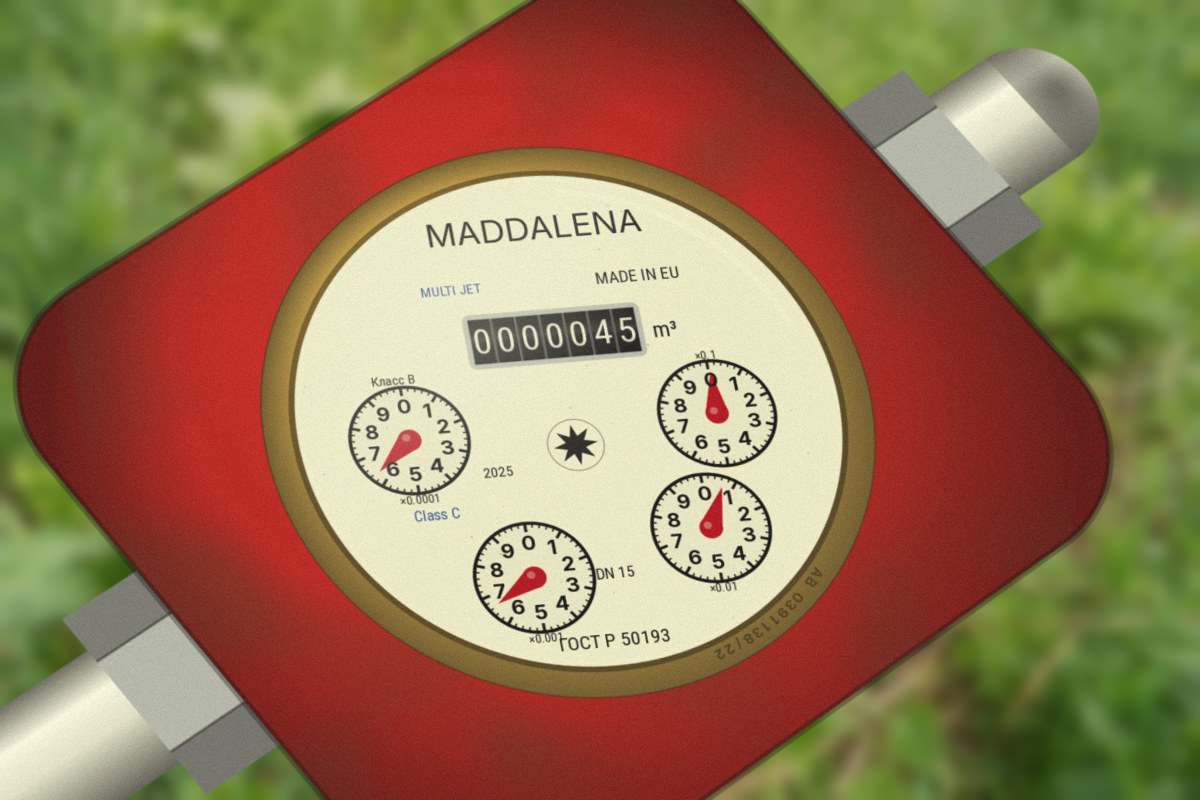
45.0066 m³
